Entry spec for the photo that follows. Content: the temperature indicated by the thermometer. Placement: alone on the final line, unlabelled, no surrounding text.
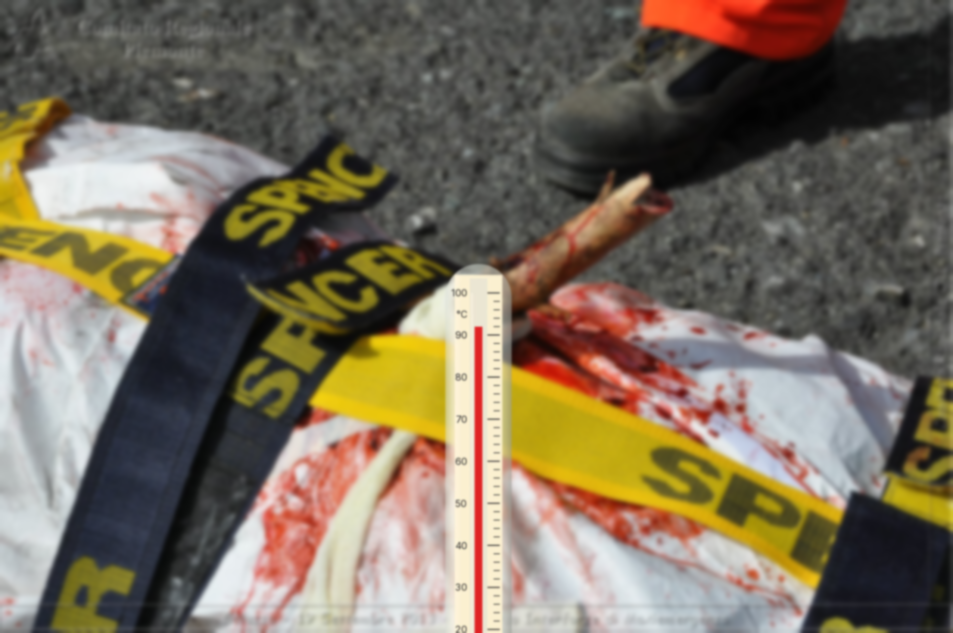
92 °C
